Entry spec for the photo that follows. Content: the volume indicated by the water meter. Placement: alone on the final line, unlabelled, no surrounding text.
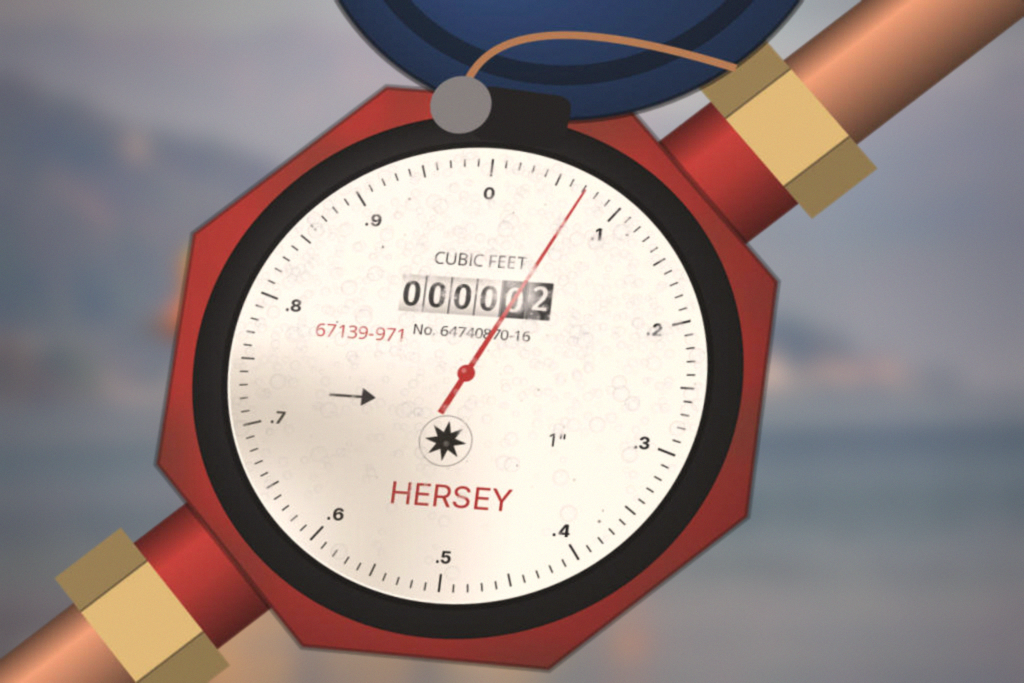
2.07 ft³
